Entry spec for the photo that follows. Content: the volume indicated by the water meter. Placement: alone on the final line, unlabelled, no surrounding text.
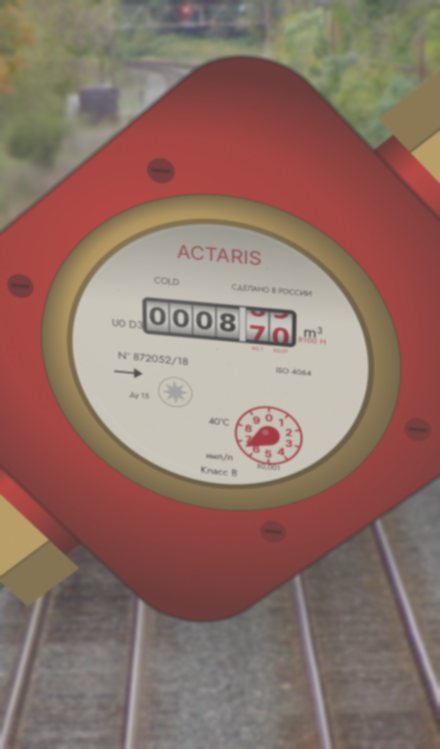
8.696 m³
